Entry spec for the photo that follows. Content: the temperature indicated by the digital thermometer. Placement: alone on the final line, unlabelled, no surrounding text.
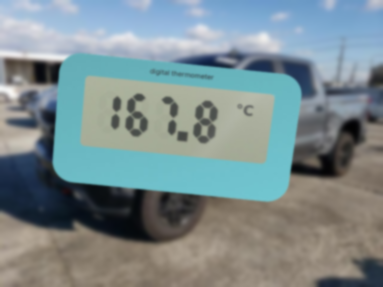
167.8 °C
